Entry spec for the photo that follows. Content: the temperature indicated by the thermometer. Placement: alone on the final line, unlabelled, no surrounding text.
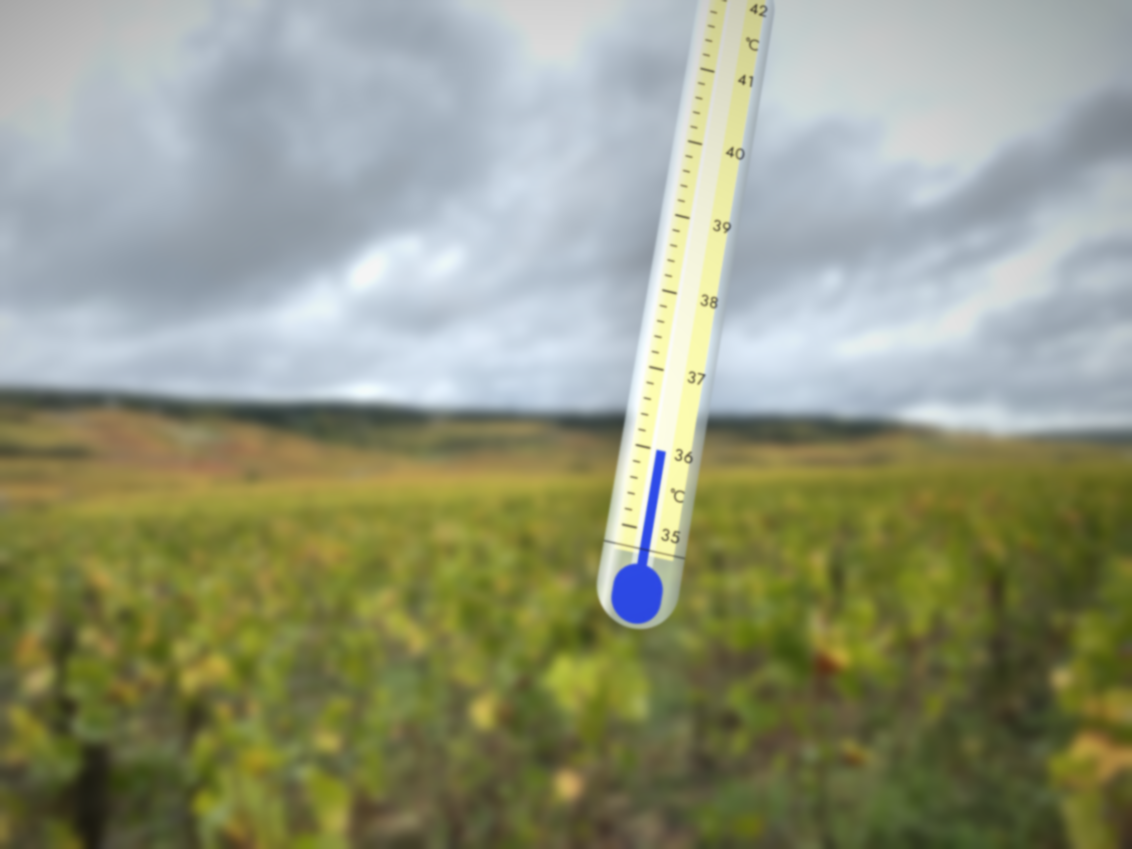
36 °C
